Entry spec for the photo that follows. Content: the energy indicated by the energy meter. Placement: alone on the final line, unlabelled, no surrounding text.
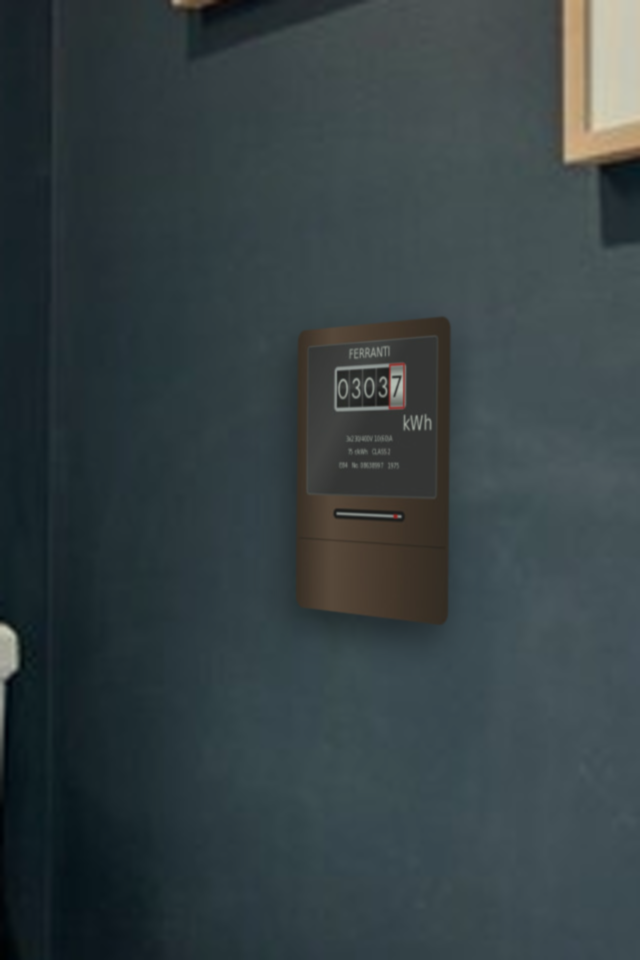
303.7 kWh
